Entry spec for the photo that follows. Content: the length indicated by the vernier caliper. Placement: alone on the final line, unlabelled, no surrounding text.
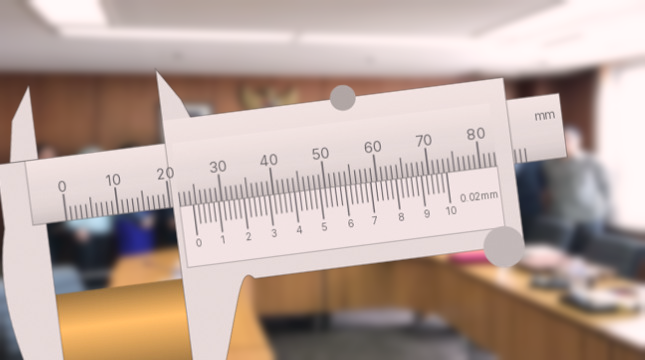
24.5 mm
